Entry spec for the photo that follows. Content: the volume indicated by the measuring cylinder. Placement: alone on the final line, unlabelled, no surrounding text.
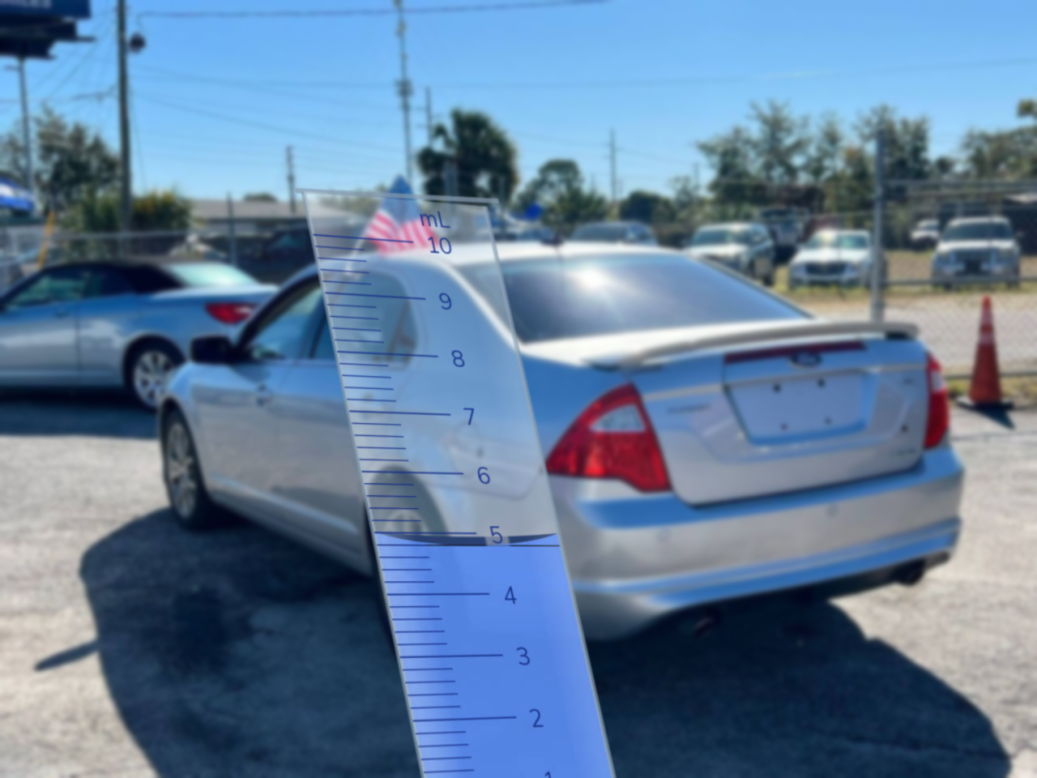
4.8 mL
